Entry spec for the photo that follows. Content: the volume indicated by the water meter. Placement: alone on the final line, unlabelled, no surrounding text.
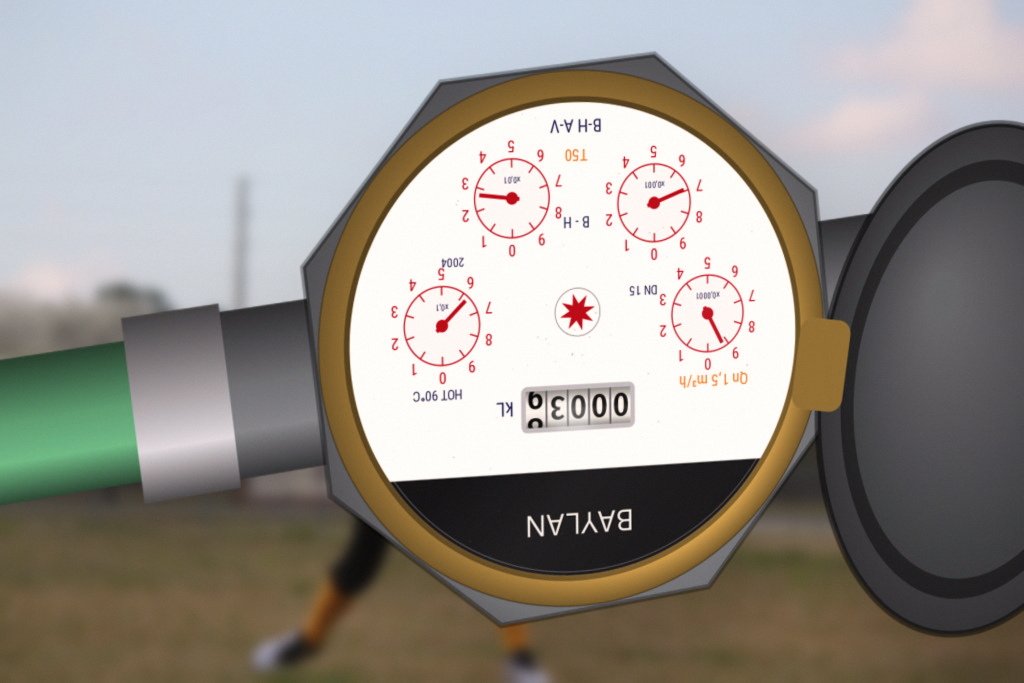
38.6269 kL
